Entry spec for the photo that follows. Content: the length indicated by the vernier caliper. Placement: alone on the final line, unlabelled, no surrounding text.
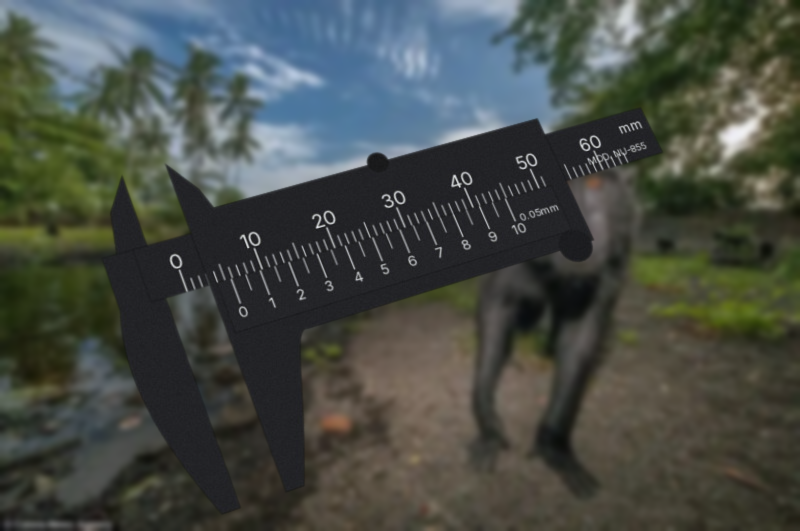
5.8 mm
